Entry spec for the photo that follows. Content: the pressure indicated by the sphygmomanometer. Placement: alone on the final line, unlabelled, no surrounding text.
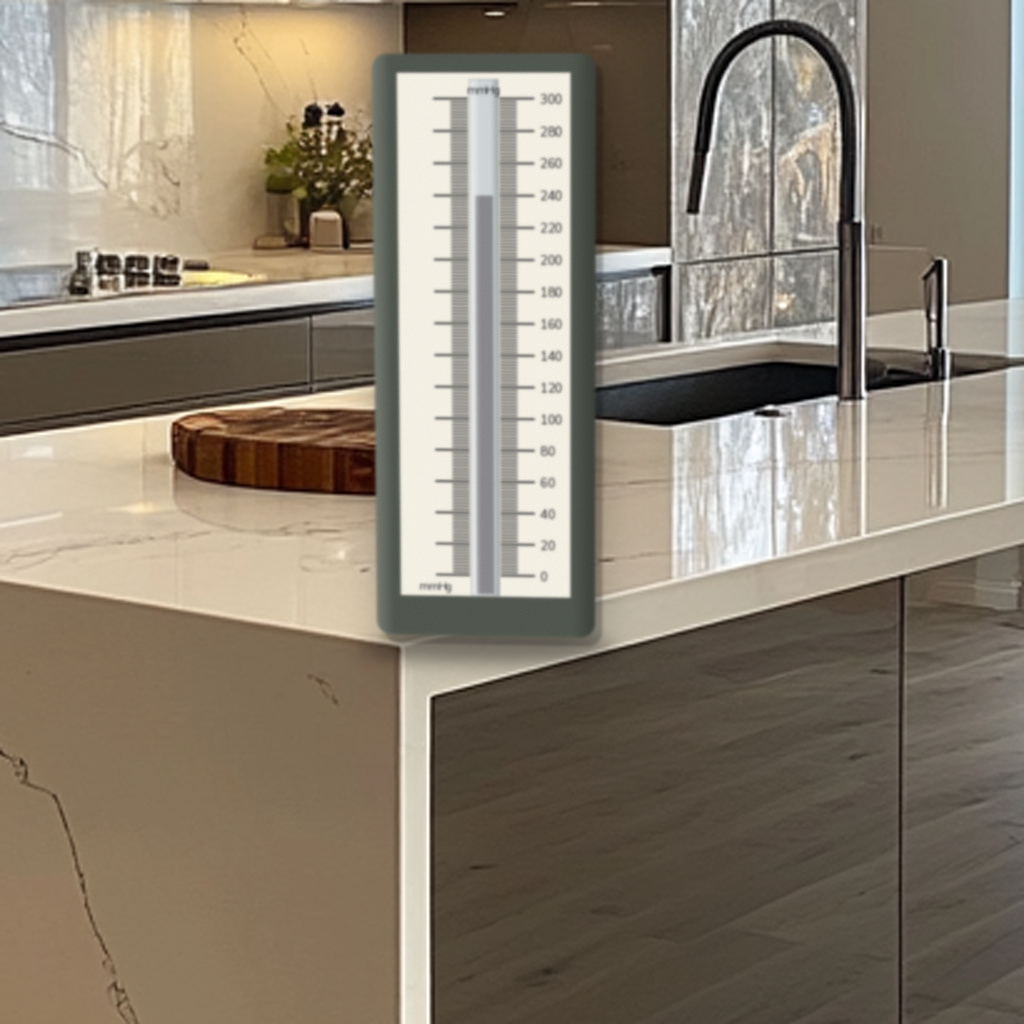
240 mmHg
